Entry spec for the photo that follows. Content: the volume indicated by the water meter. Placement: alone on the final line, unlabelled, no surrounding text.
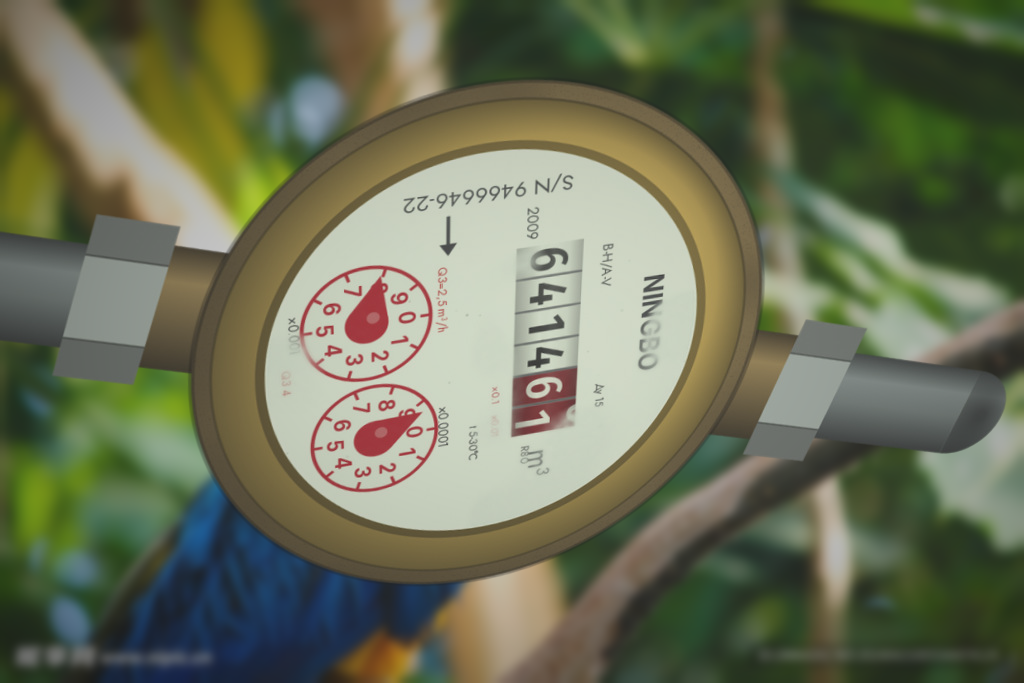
6414.6079 m³
